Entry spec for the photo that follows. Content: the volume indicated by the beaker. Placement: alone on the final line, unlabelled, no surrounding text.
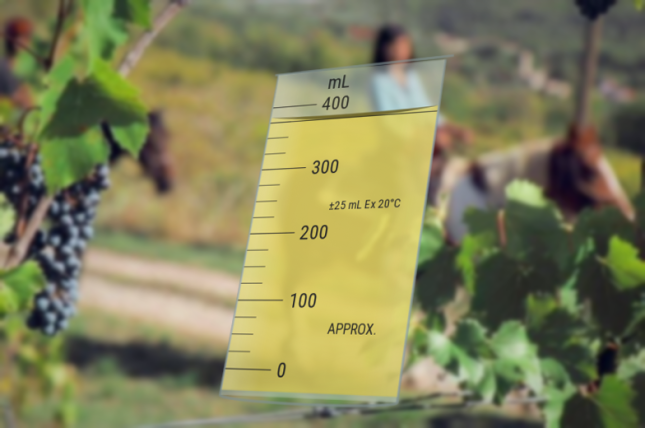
375 mL
